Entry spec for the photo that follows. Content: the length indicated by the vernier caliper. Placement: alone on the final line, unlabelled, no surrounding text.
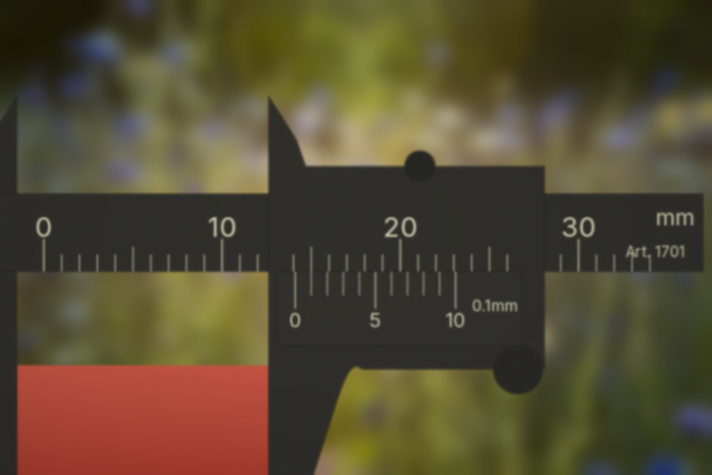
14.1 mm
